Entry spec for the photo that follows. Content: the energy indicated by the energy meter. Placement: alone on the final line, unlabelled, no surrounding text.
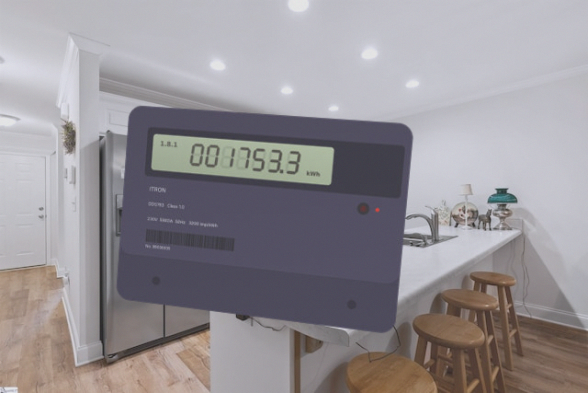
1753.3 kWh
